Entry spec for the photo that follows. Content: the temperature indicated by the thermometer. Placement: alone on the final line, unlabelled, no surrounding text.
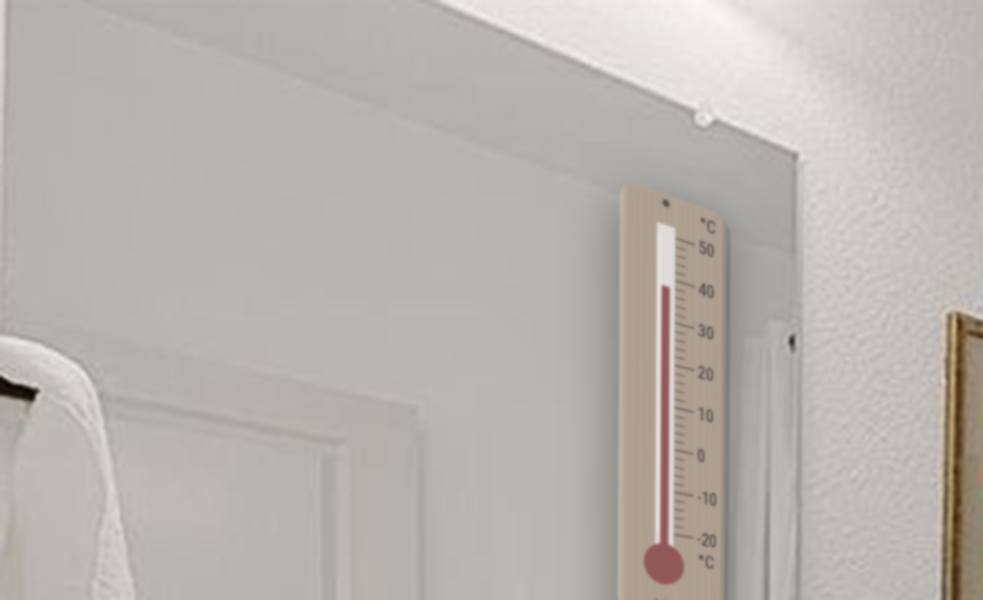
38 °C
